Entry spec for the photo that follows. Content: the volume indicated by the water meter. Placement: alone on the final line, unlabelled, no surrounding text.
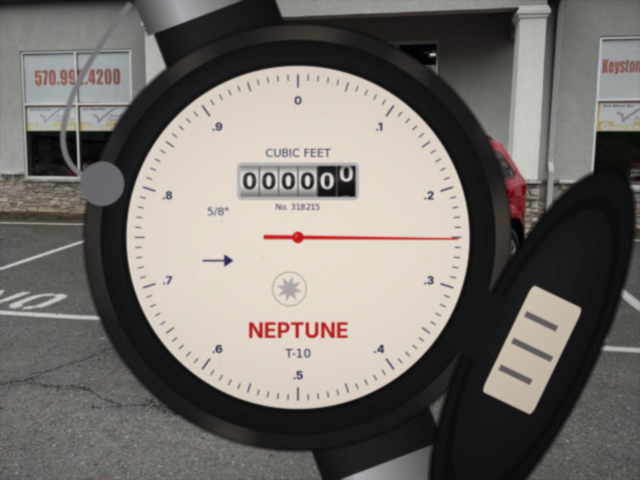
0.25 ft³
